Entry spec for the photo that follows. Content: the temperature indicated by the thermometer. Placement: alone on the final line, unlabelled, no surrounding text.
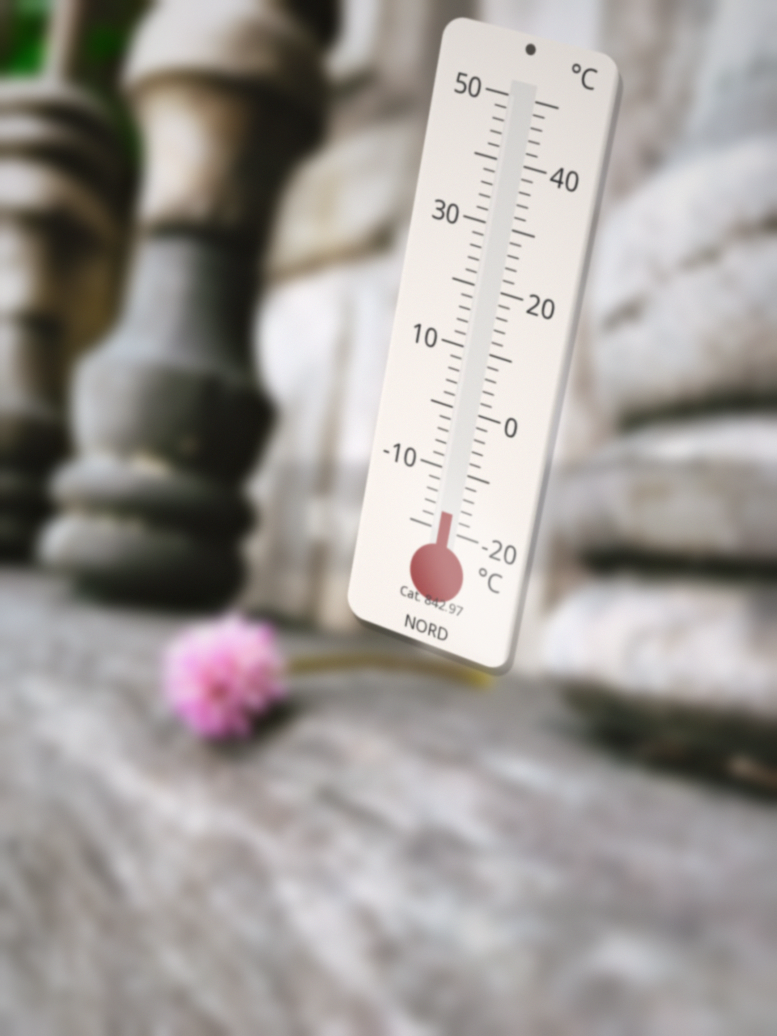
-17 °C
